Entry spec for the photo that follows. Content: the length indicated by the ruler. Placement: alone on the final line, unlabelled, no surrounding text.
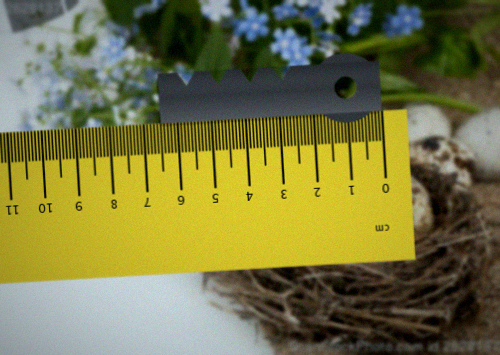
6.5 cm
